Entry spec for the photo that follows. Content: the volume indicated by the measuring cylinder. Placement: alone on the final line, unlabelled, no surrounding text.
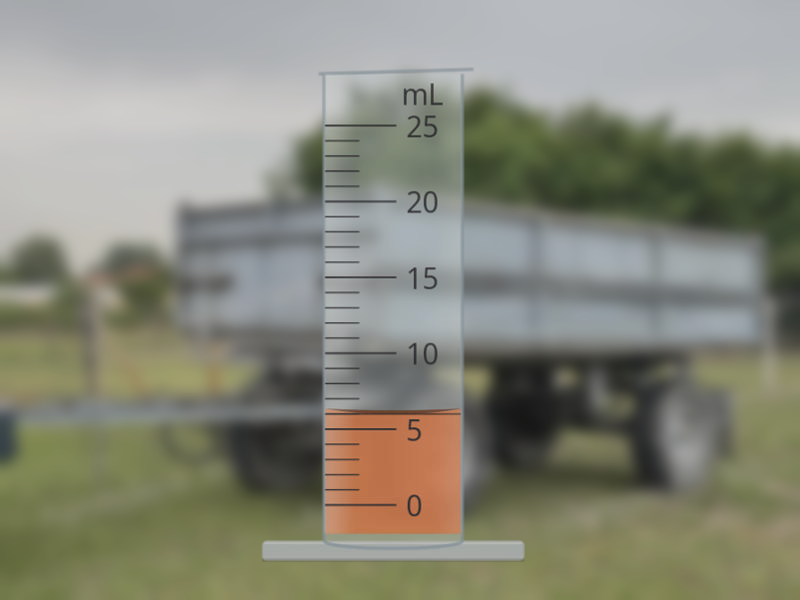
6 mL
